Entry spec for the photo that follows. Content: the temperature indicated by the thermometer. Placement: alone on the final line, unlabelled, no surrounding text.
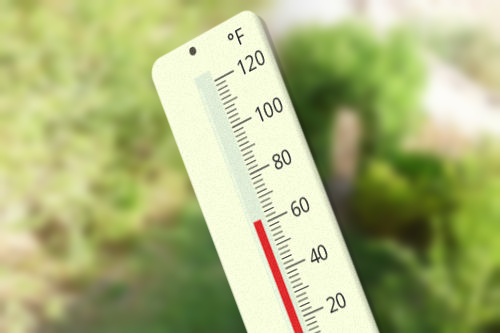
62 °F
